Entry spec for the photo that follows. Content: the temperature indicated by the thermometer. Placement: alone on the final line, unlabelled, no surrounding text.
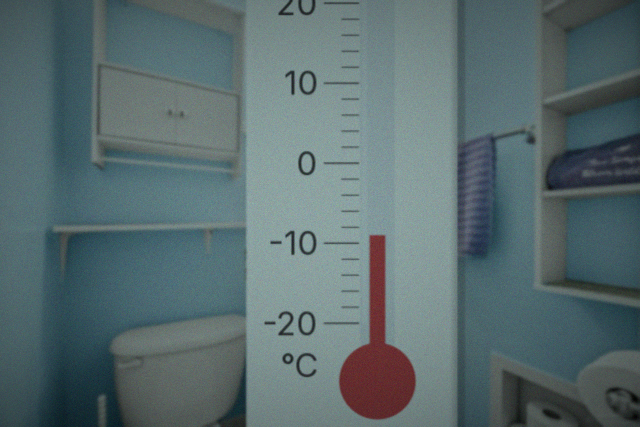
-9 °C
